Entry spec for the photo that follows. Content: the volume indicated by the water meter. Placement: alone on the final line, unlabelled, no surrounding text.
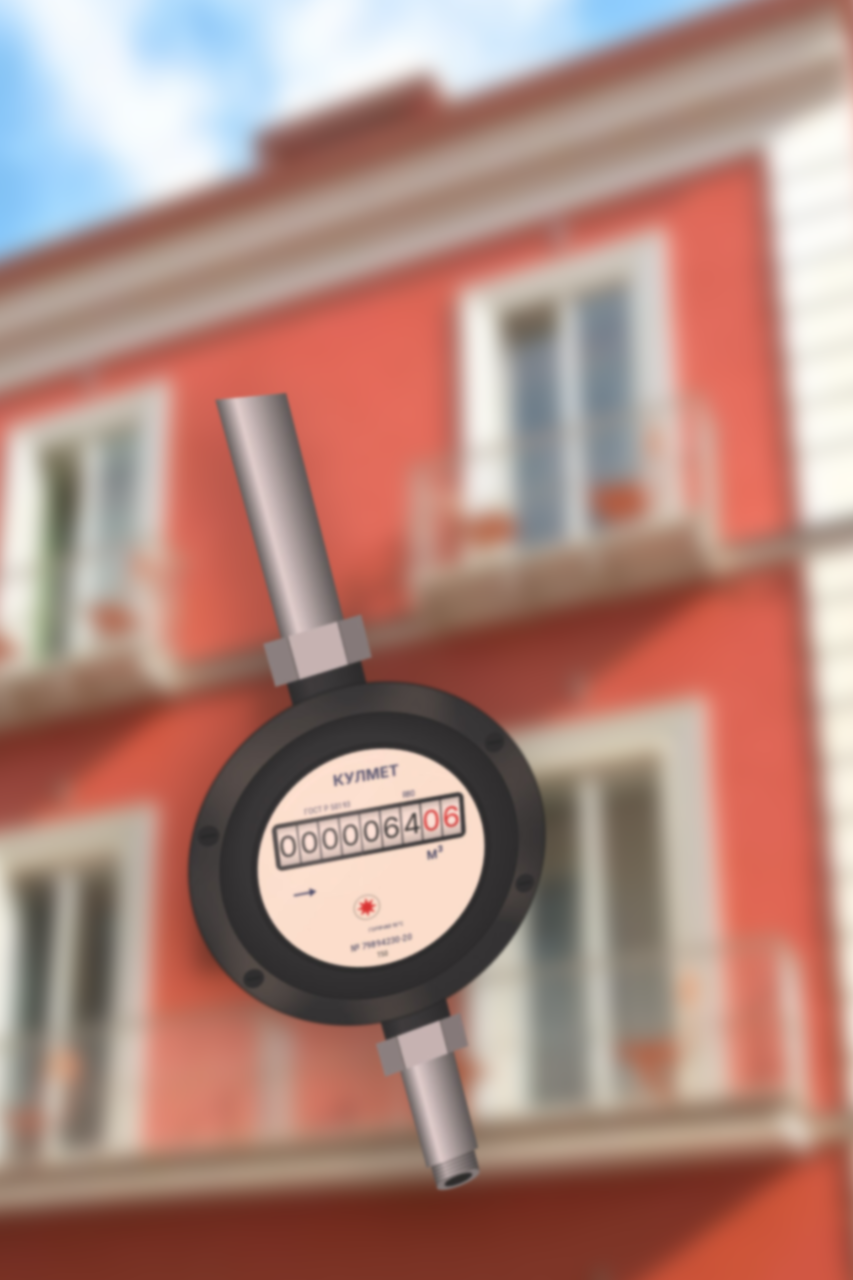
64.06 m³
